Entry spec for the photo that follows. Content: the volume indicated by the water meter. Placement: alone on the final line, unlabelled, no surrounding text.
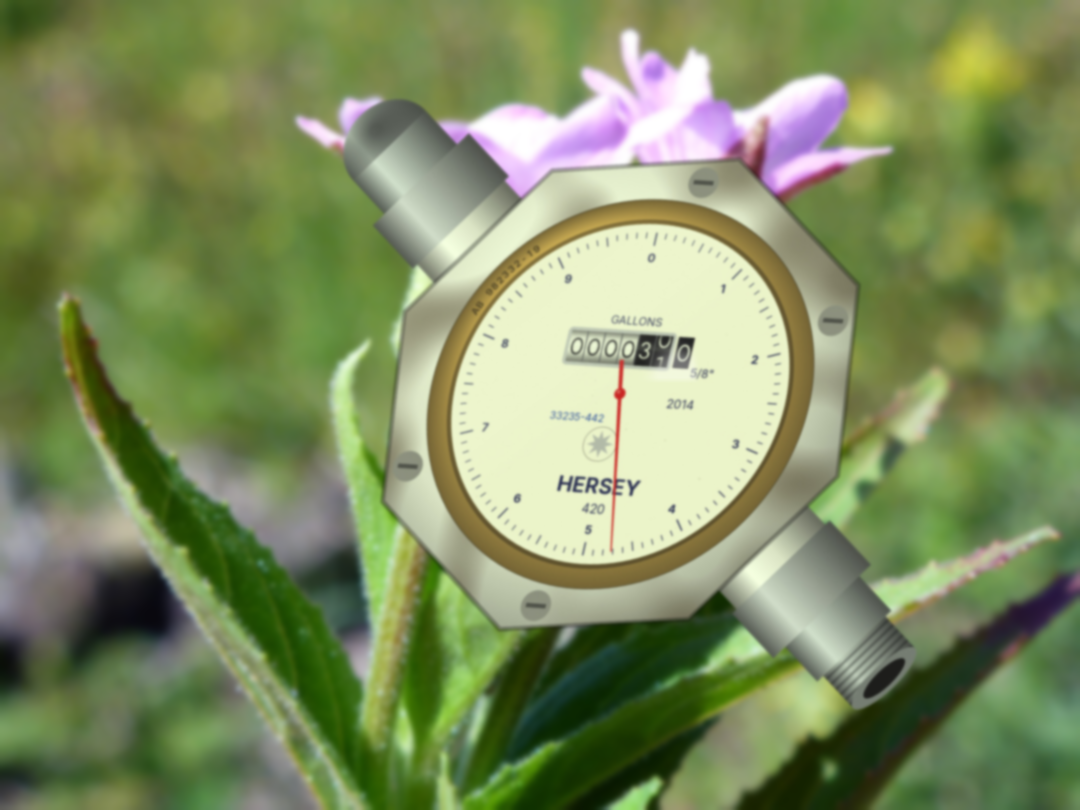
304.7 gal
